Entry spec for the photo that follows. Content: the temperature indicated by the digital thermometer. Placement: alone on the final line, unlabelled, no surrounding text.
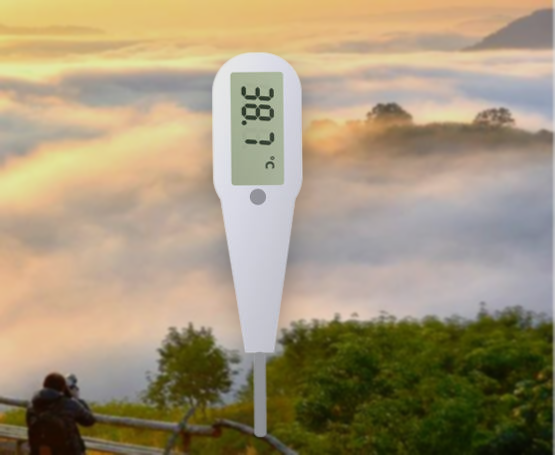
38.7 °C
